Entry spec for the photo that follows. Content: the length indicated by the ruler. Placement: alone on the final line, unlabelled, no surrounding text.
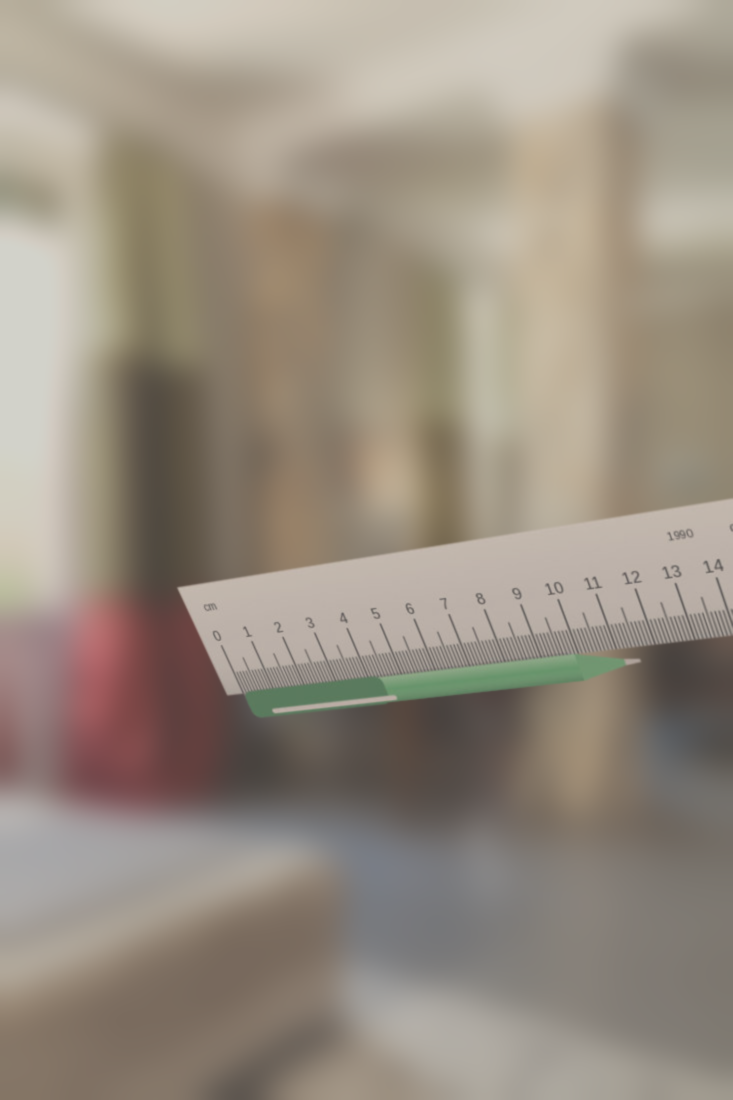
11.5 cm
